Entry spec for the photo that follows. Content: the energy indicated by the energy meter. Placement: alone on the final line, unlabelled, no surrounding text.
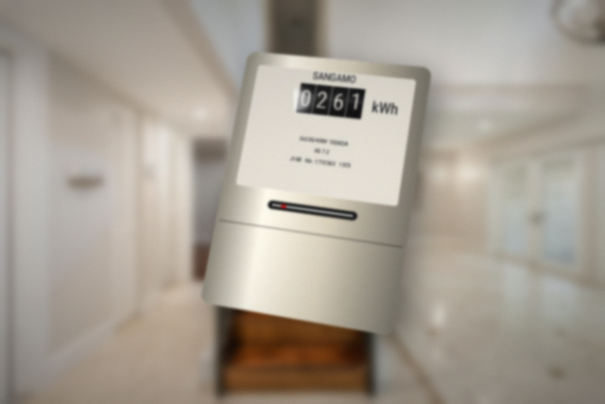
261 kWh
